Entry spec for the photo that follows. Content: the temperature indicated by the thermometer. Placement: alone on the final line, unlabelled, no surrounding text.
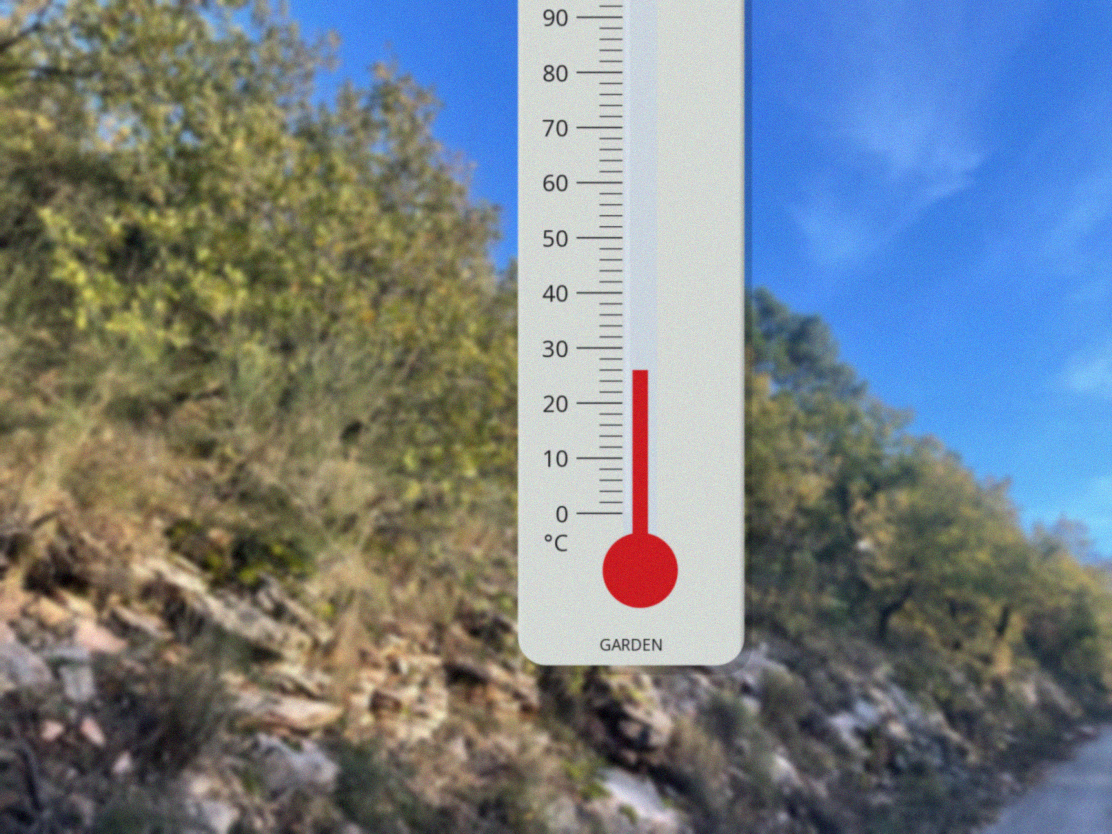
26 °C
